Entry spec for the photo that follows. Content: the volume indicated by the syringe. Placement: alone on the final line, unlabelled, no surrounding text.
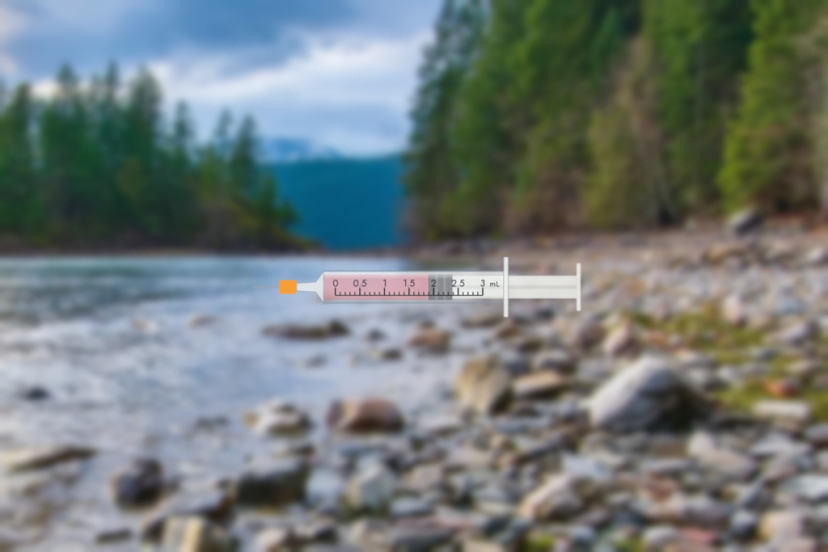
1.9 mL
